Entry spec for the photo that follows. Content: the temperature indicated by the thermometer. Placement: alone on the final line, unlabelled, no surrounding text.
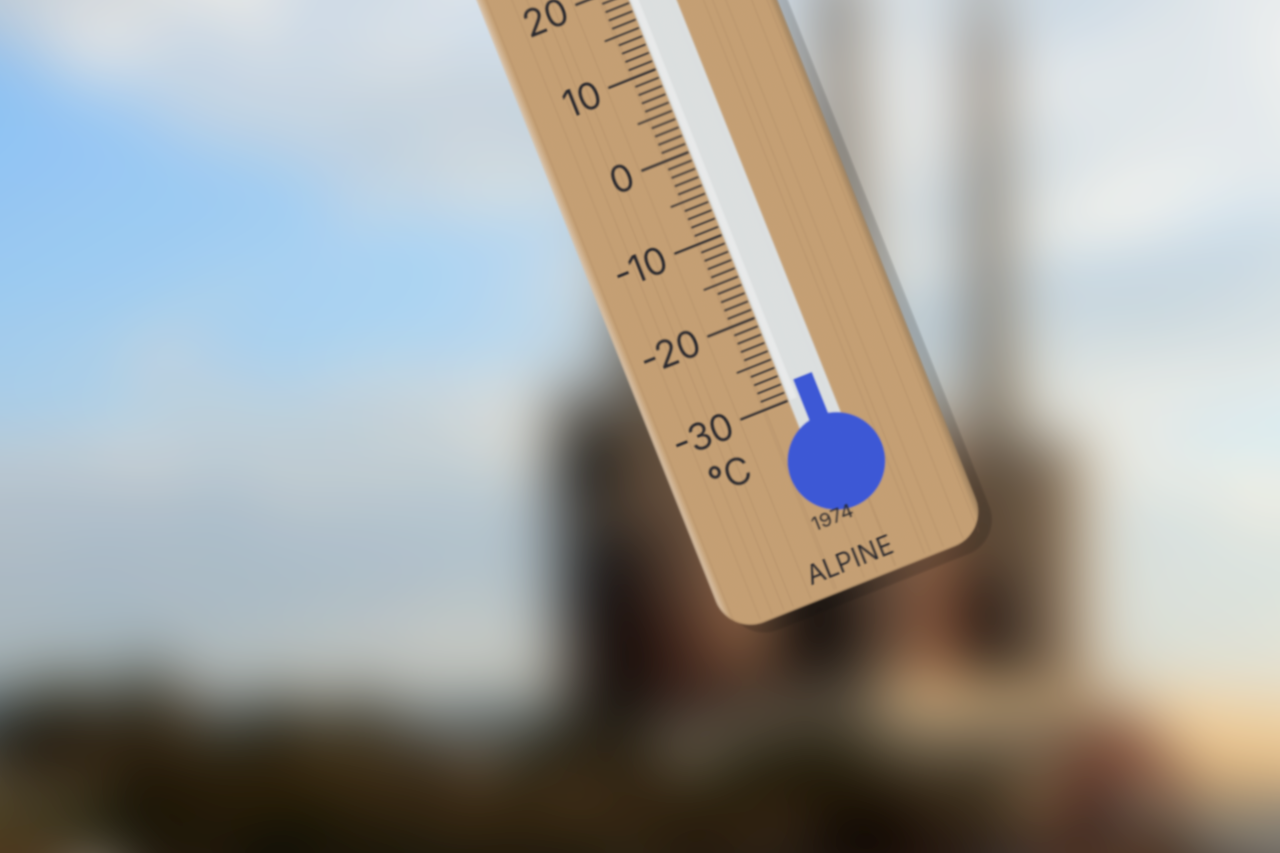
-28 °C
